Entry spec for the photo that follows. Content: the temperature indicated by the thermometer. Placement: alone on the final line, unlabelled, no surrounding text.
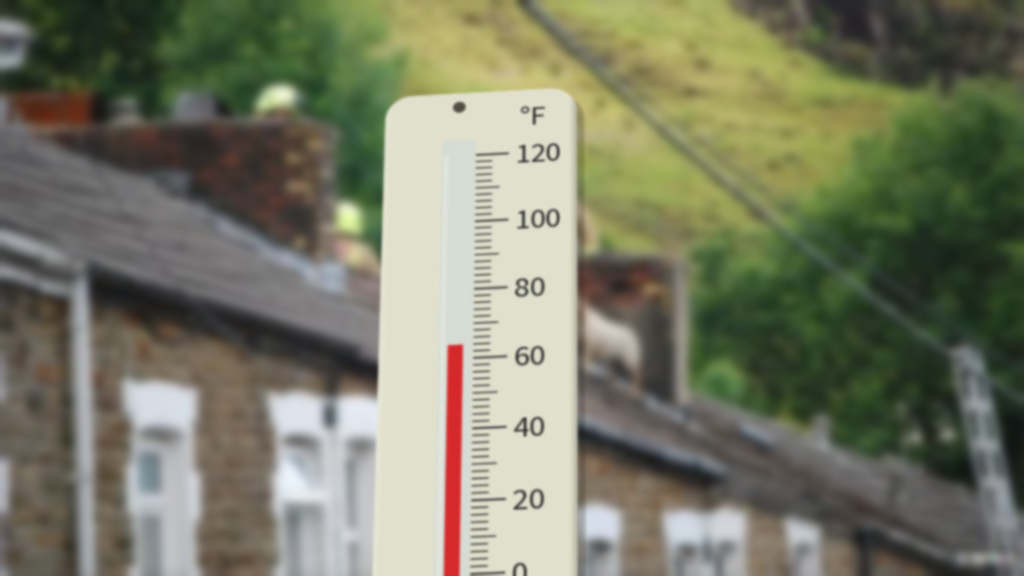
64 °F
